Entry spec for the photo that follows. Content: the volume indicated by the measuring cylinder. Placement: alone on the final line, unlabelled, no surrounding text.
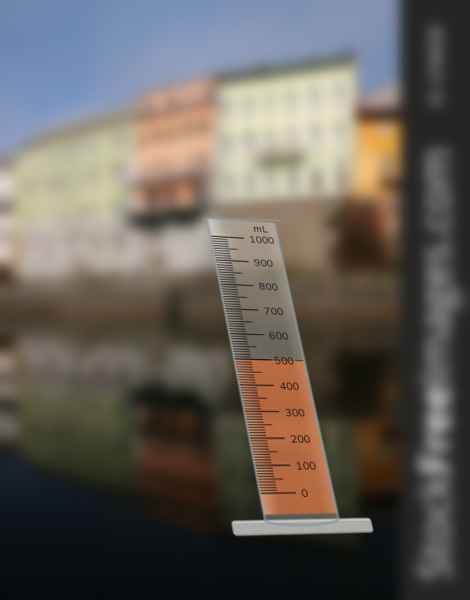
500 mL
